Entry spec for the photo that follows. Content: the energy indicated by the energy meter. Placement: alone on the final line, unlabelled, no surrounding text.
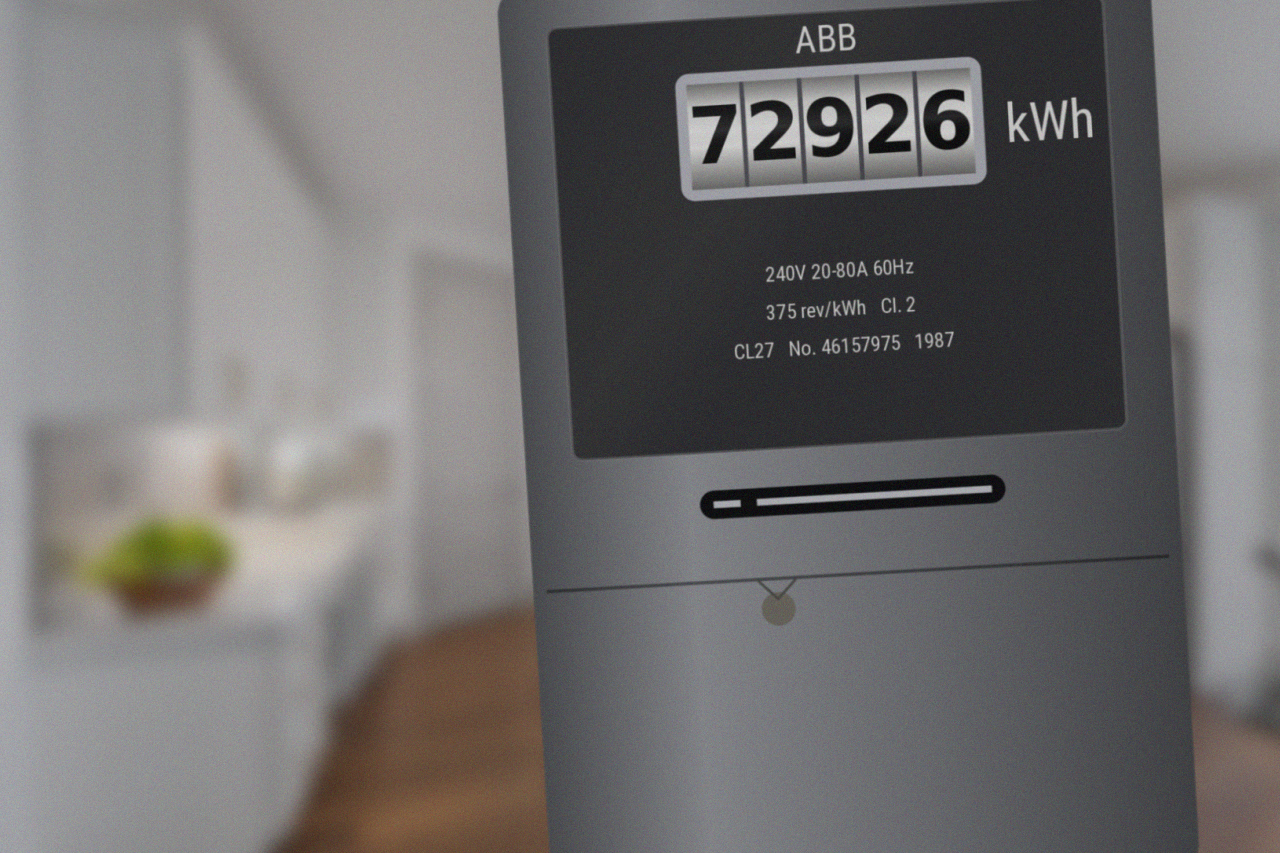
72926 kWh
